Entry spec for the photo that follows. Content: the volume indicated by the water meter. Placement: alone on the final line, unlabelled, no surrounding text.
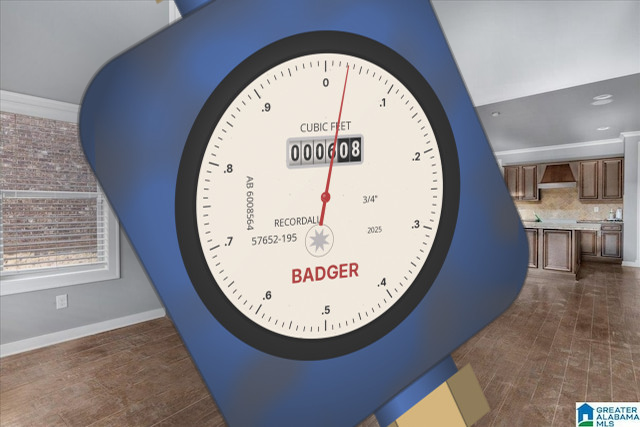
608.03 ft³
